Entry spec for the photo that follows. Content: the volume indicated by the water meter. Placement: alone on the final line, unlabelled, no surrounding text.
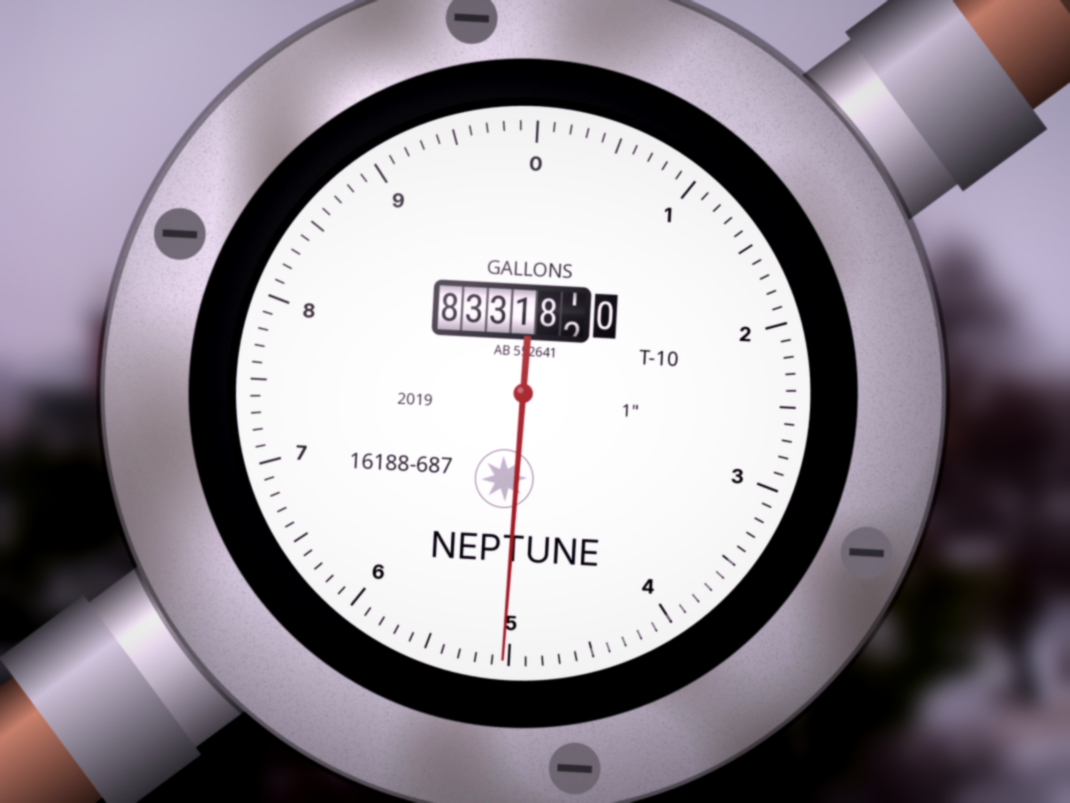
8331815.0 gal
